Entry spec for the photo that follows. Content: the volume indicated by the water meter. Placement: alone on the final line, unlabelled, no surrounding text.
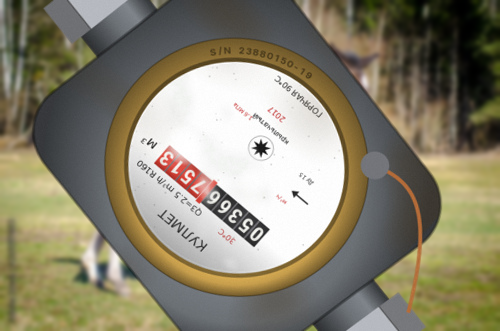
5366.7513 m³
